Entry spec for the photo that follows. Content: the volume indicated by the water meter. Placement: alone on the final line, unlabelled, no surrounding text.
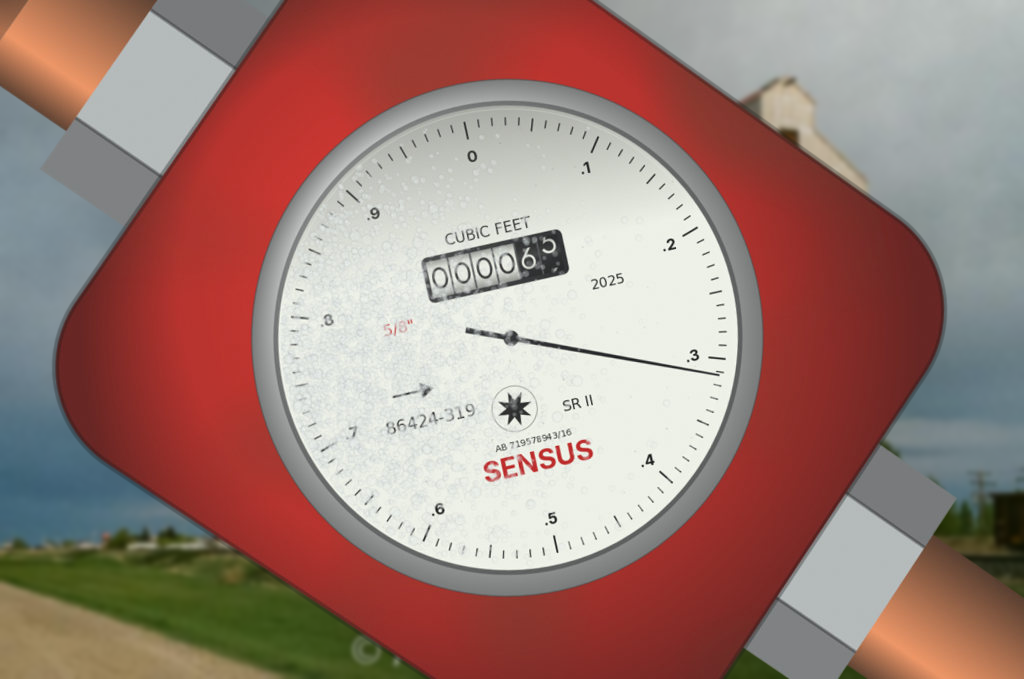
65.31 ft³
